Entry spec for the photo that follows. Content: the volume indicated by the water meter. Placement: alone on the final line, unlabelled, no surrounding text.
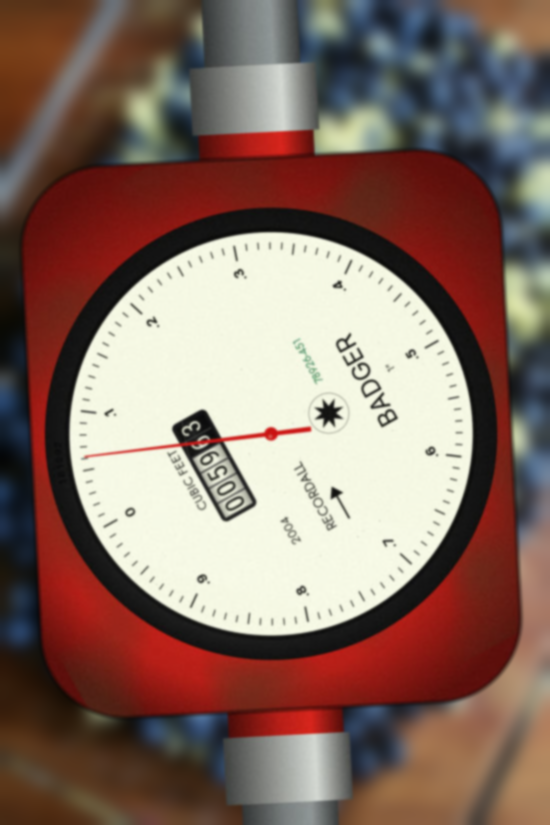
5963.06 ft³
